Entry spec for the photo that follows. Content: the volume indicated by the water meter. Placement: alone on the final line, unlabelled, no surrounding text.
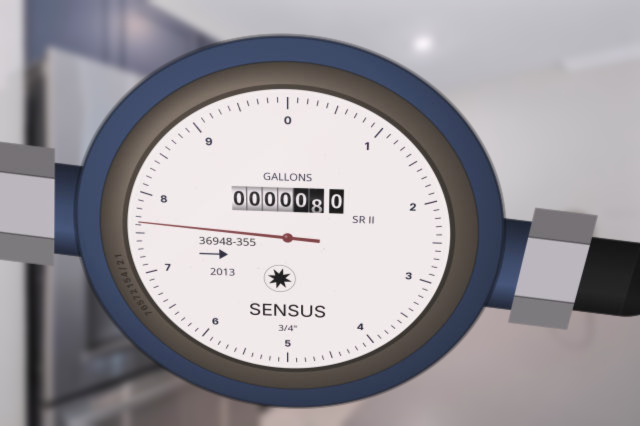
77.6 gal
